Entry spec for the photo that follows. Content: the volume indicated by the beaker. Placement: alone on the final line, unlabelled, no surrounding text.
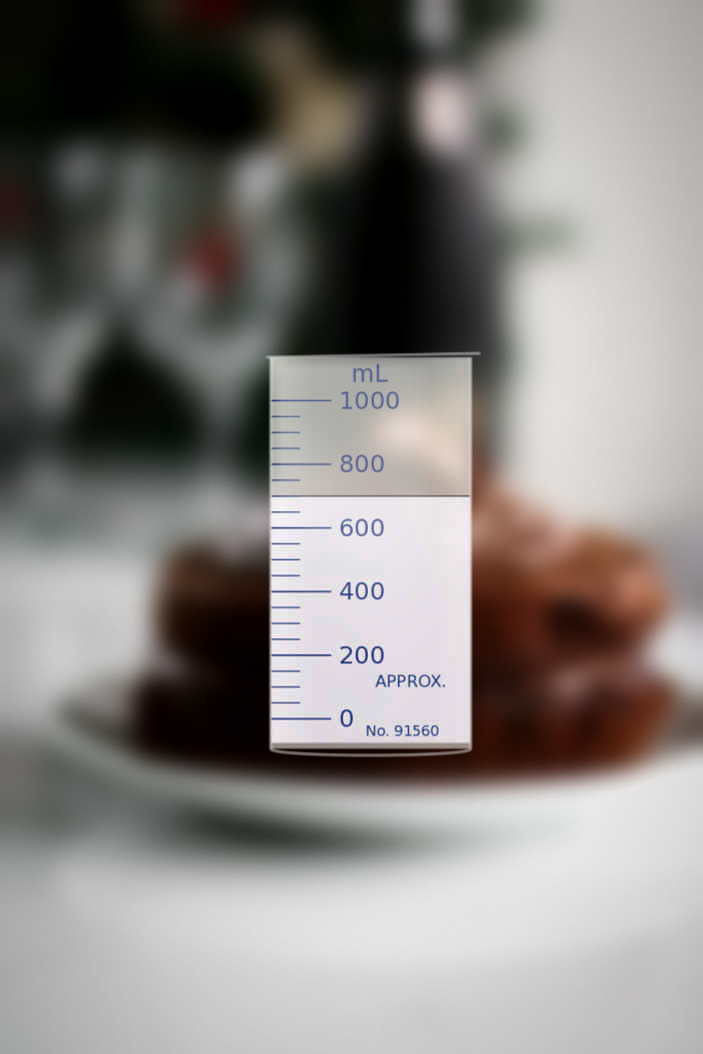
700 mL
